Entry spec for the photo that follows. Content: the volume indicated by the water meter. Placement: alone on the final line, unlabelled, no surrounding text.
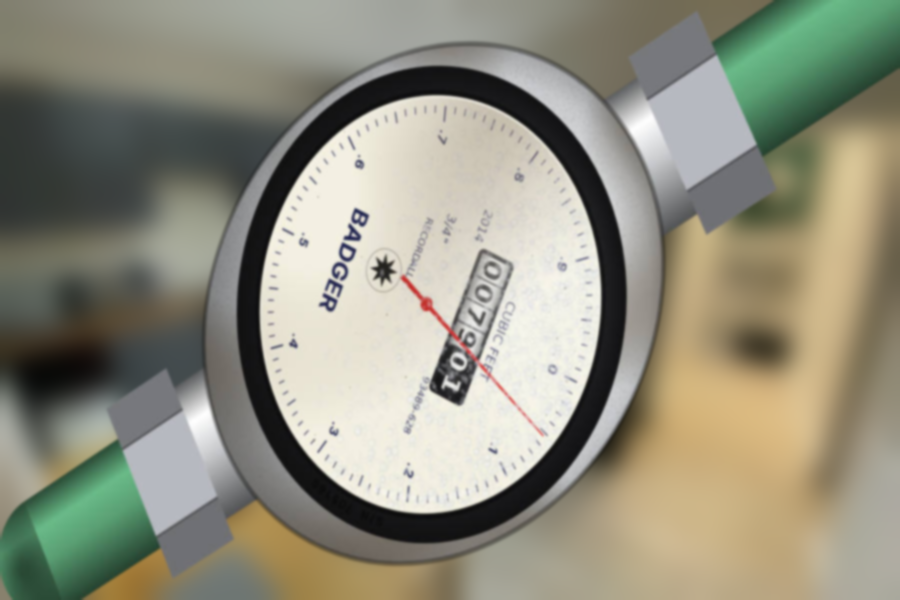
7901.05 ft³
